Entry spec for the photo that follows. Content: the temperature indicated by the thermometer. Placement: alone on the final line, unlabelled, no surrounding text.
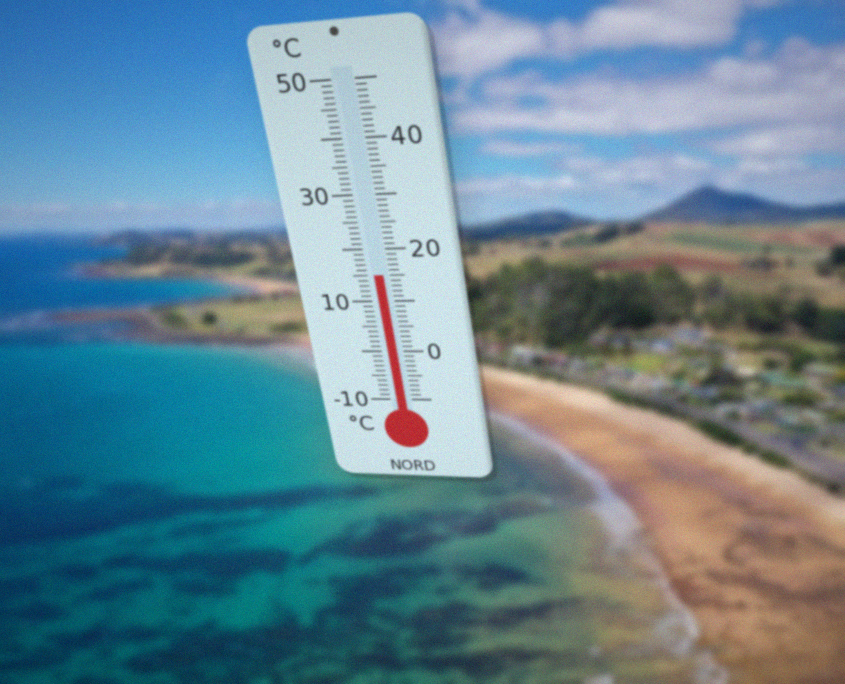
15 °C
